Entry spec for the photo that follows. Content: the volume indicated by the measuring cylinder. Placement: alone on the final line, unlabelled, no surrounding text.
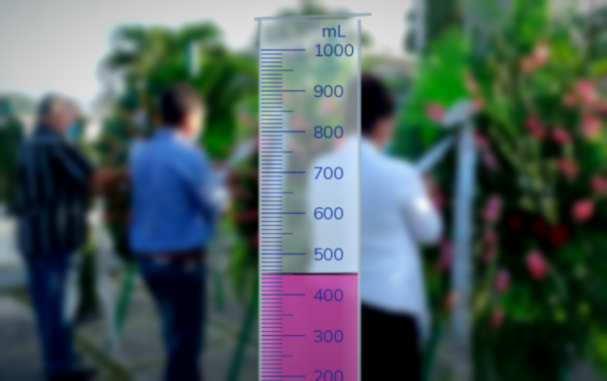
450 mL
